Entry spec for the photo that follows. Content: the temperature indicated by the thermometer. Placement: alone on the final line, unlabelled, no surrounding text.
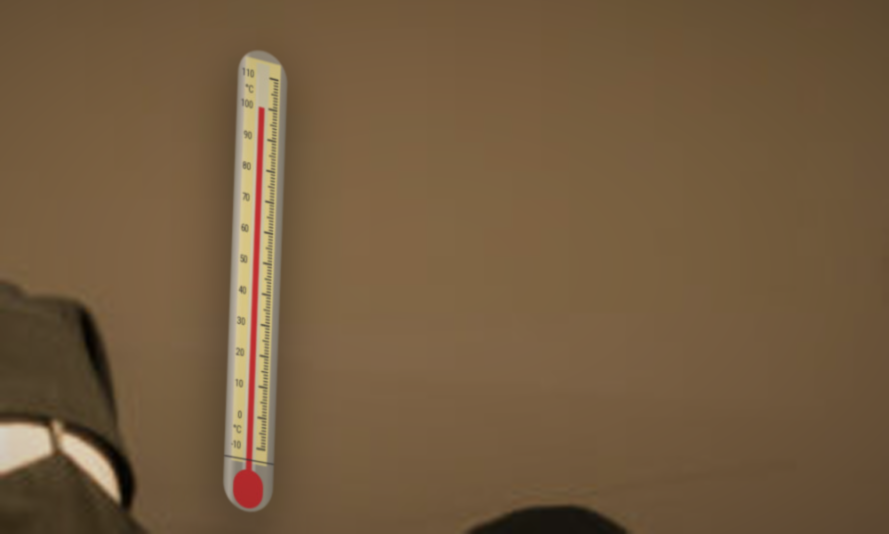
100 °C
